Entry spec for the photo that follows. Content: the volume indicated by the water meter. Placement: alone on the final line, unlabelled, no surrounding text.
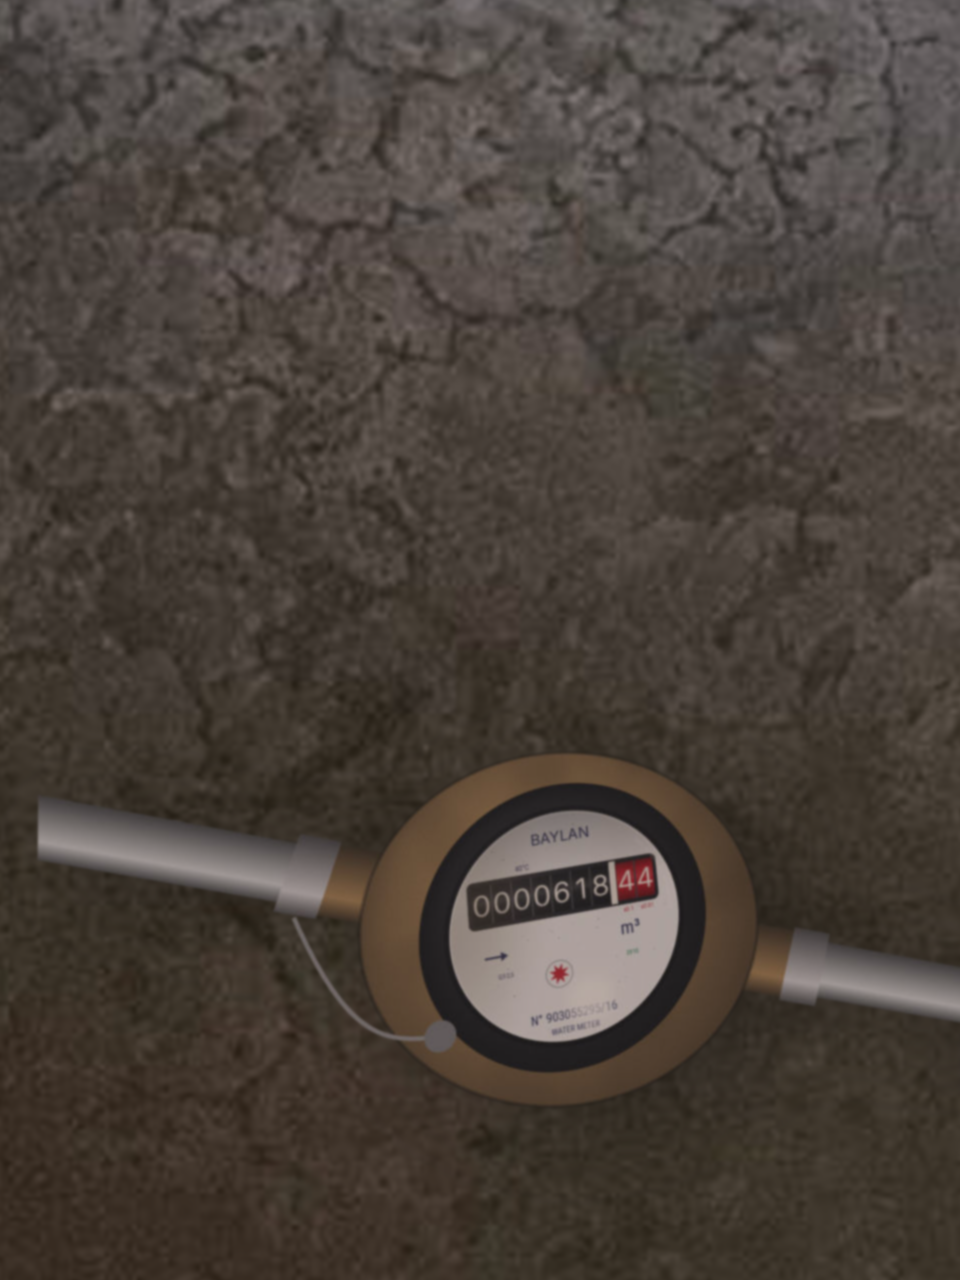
618.44 m³
